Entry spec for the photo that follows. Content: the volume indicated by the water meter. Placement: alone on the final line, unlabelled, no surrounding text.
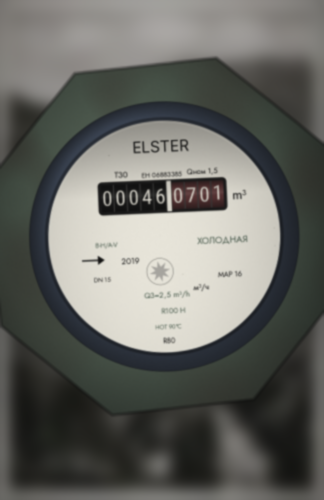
46.0701 m³
